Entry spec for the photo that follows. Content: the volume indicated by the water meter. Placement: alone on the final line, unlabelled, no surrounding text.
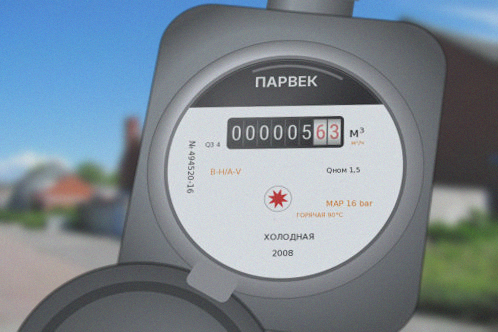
5.63 m³
